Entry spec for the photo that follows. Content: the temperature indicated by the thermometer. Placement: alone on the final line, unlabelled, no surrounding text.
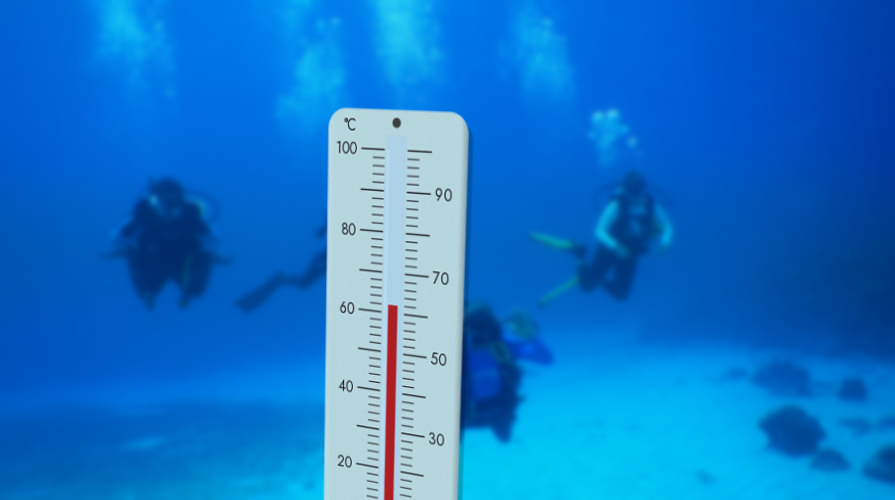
62 °C
